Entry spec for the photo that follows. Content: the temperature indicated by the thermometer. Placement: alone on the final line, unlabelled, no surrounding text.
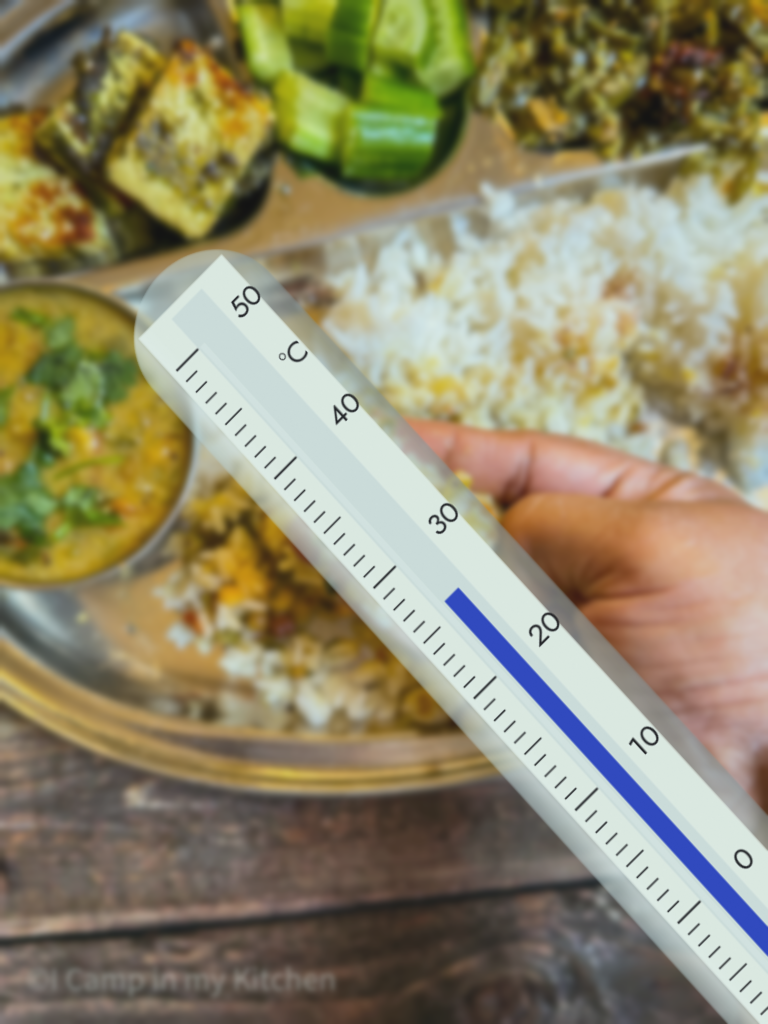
26 °C
